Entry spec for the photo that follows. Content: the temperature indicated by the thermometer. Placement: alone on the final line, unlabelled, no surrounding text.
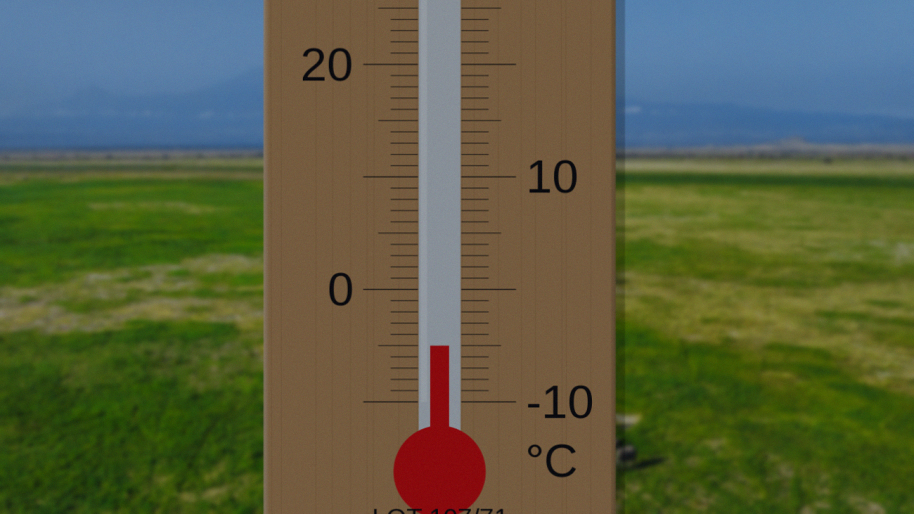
-5 °C
